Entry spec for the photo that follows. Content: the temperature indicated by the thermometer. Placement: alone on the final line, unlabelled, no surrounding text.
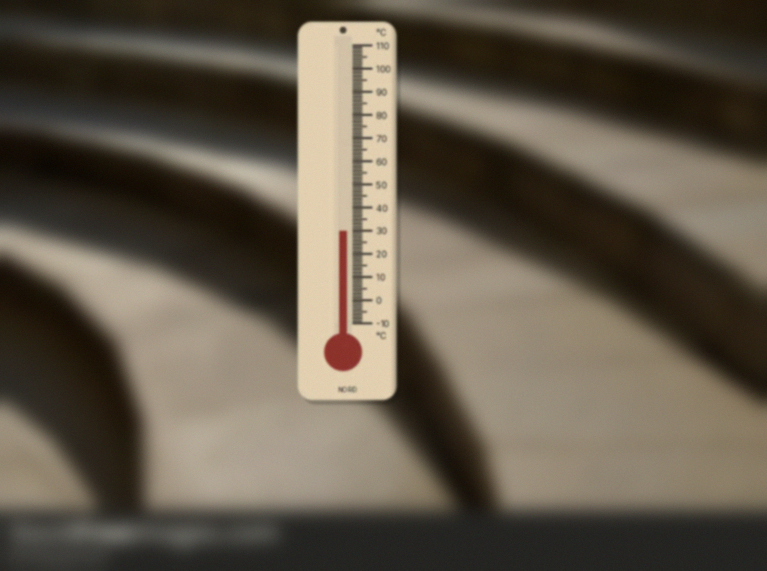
30 °C
